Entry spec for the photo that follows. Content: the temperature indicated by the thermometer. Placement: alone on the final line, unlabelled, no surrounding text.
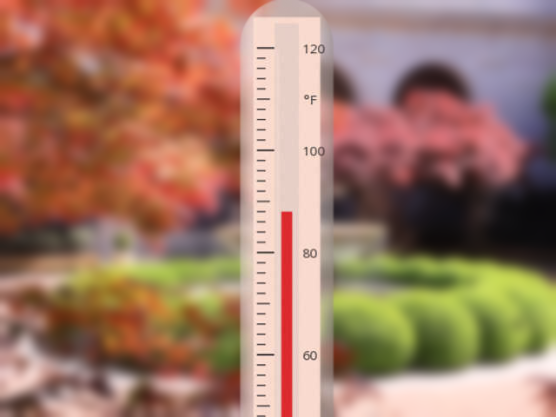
88 °F
